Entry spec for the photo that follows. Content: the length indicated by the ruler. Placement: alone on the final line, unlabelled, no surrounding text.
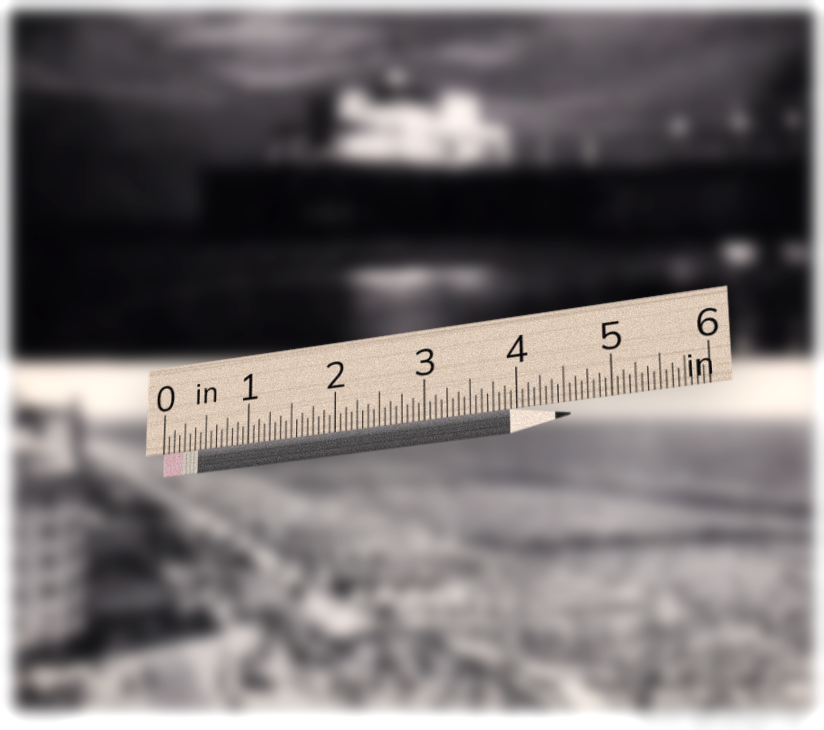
4.5625 in
